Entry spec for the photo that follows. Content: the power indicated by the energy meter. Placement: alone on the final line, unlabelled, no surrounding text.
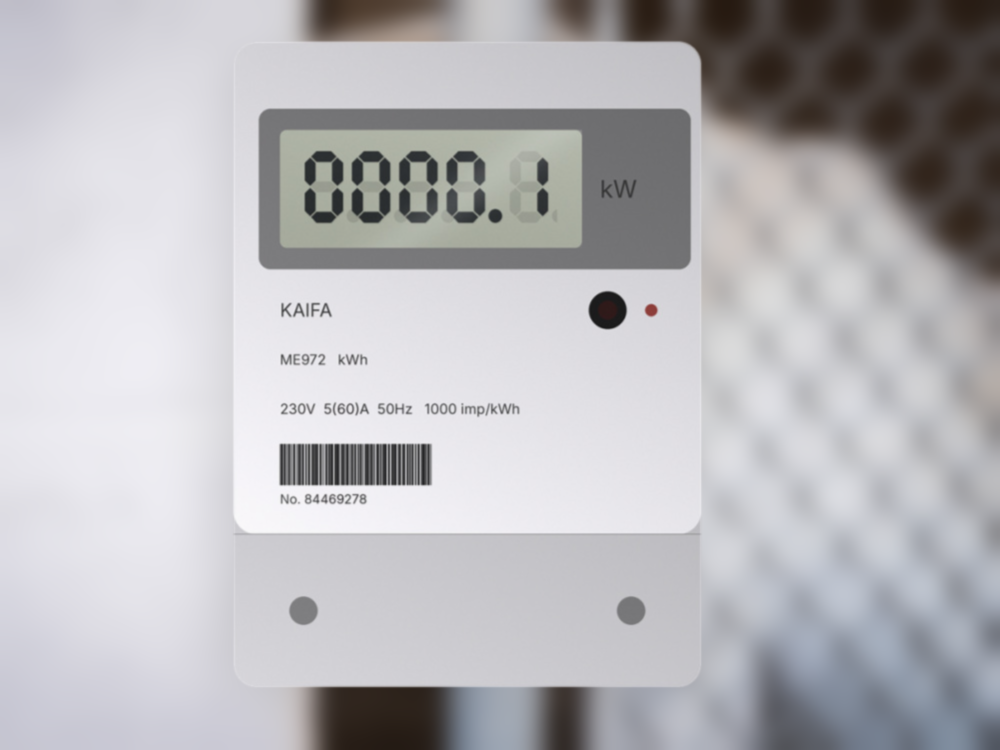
0.1 kW
